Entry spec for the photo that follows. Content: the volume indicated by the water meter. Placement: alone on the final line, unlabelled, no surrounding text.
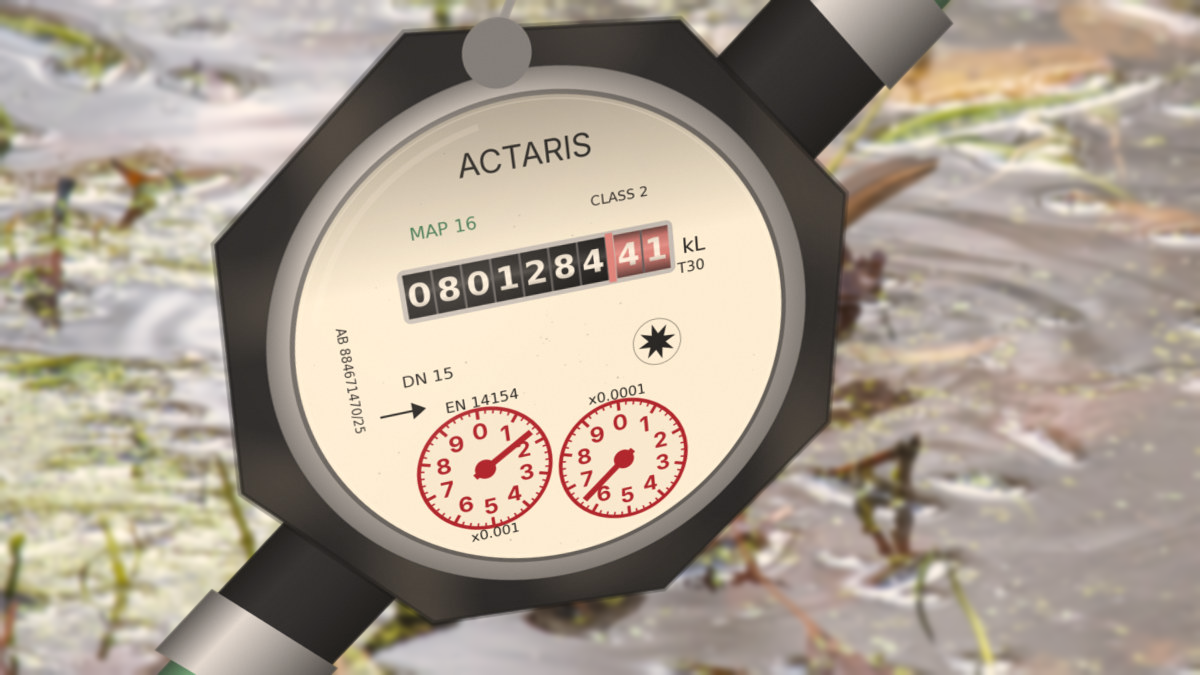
801284.4116 kL
